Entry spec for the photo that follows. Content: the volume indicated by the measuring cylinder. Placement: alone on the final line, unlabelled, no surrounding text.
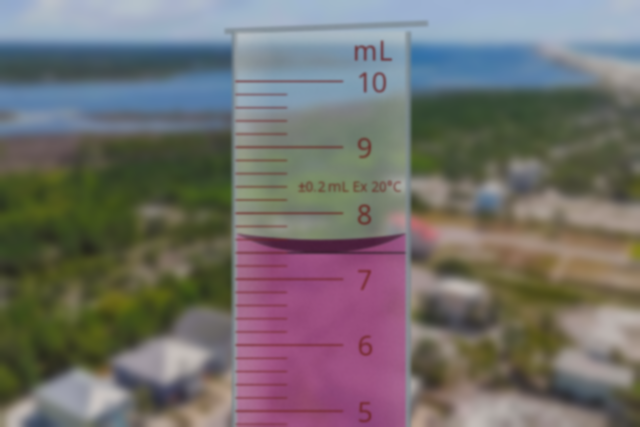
7.4 mL
